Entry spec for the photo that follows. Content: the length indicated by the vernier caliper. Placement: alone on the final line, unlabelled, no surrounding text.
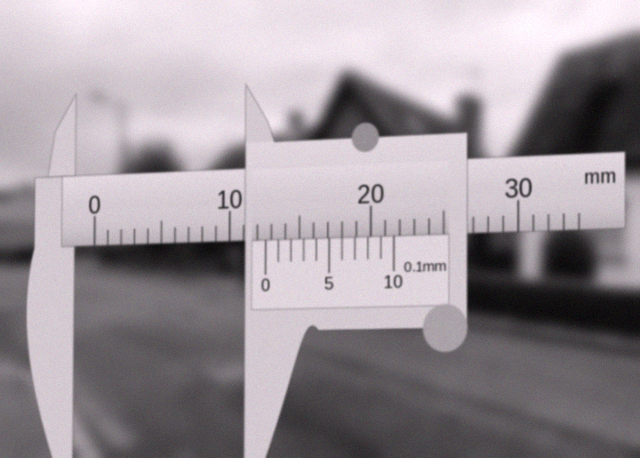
12.6 mm
